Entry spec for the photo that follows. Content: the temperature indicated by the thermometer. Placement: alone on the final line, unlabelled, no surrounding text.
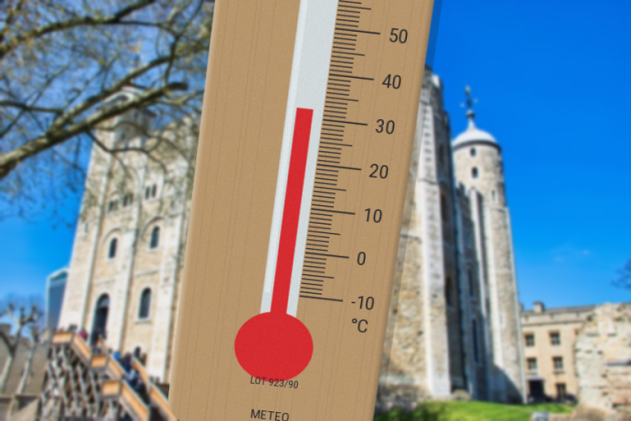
32 °C
